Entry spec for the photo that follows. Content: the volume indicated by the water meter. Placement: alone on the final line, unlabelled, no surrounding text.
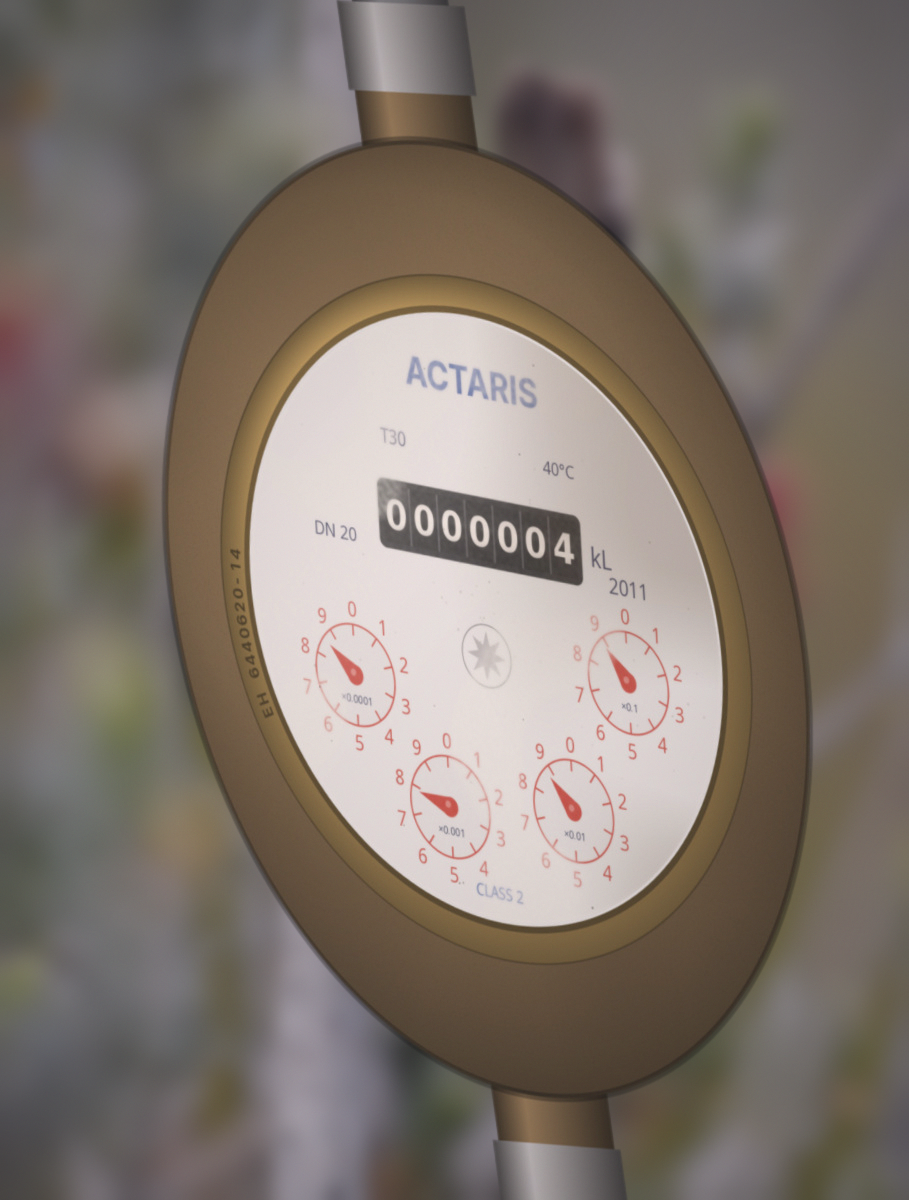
4.8878 kL
